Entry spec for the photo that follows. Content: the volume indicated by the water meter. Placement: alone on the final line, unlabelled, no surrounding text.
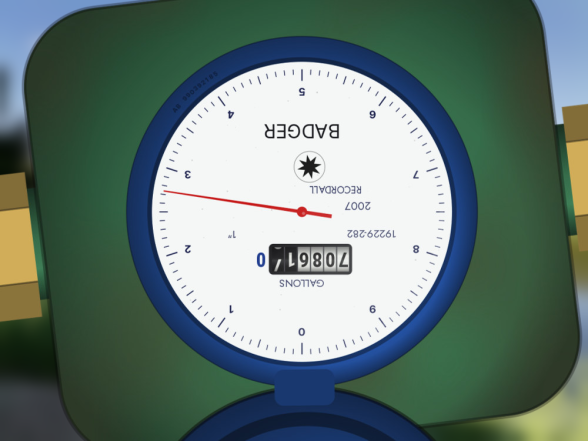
7086172.7 gal
